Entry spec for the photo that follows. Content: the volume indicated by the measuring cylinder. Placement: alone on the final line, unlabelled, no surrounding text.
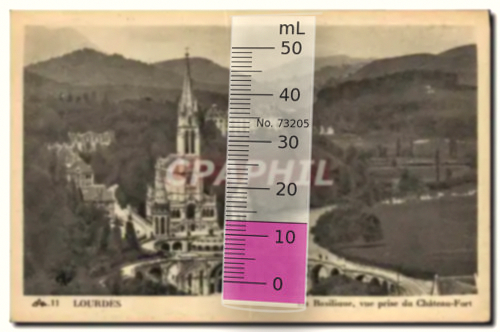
13 mL
